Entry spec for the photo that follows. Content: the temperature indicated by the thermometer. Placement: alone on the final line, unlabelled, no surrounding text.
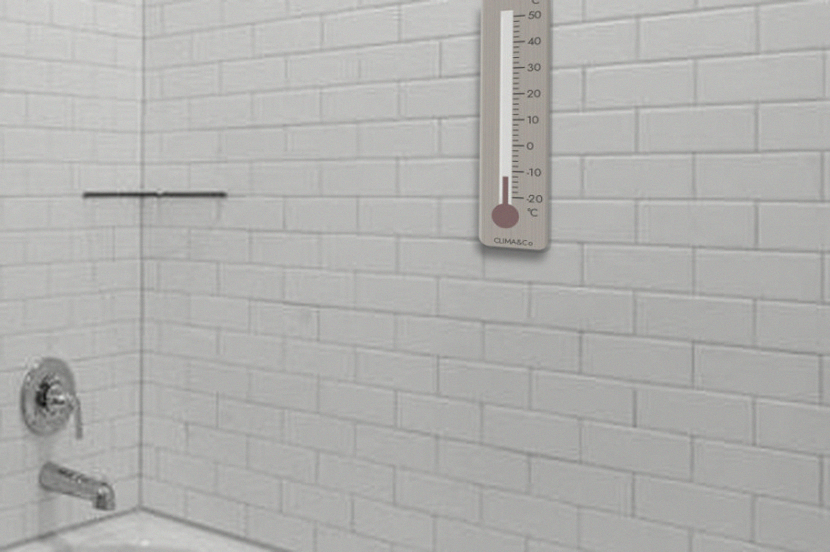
-12 °C
